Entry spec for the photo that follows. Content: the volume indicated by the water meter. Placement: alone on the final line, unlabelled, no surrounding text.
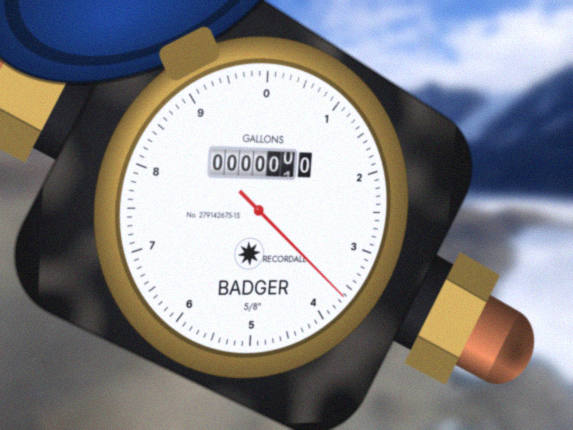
3.6 gal
